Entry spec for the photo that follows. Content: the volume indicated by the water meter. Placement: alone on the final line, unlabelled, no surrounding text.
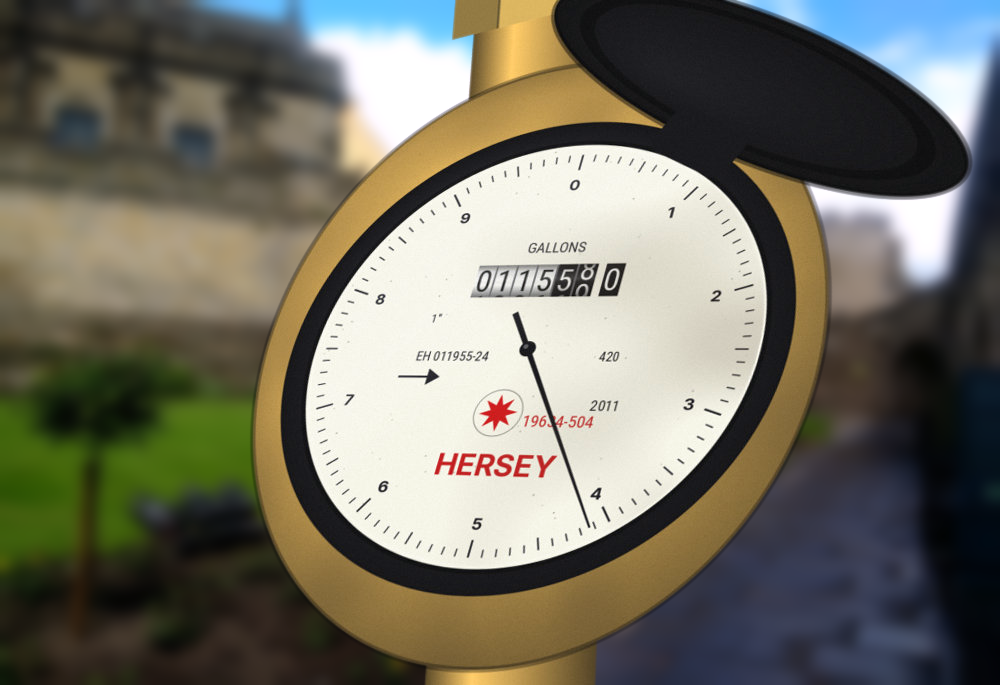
115584.1 gal
